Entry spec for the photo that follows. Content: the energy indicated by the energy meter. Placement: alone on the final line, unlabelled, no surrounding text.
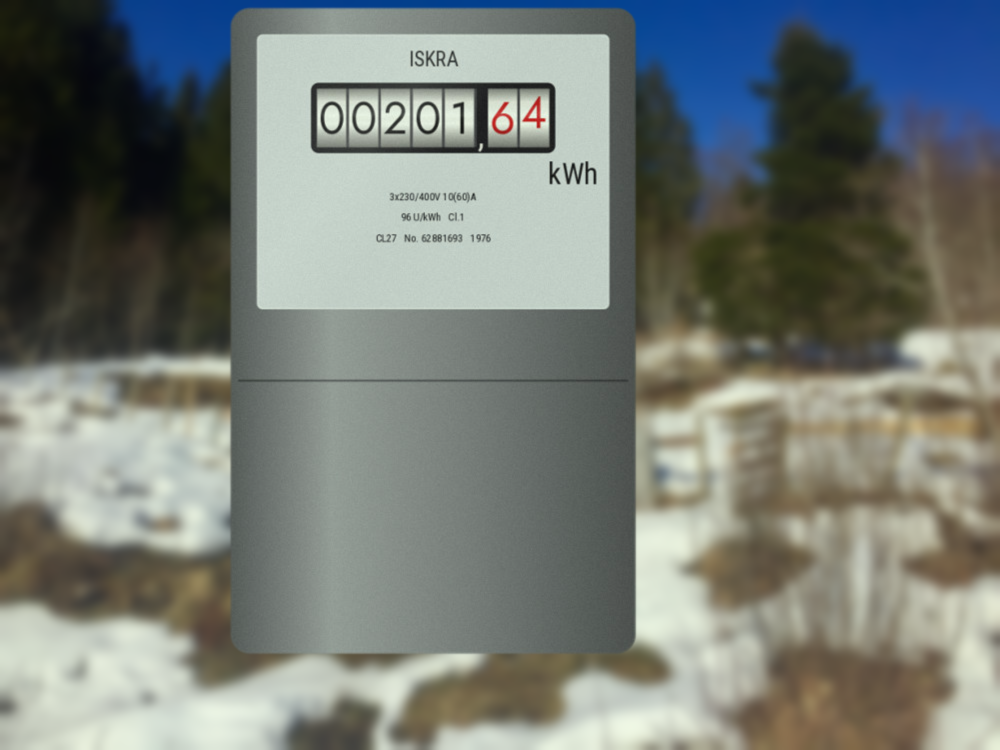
201.64 kWh
